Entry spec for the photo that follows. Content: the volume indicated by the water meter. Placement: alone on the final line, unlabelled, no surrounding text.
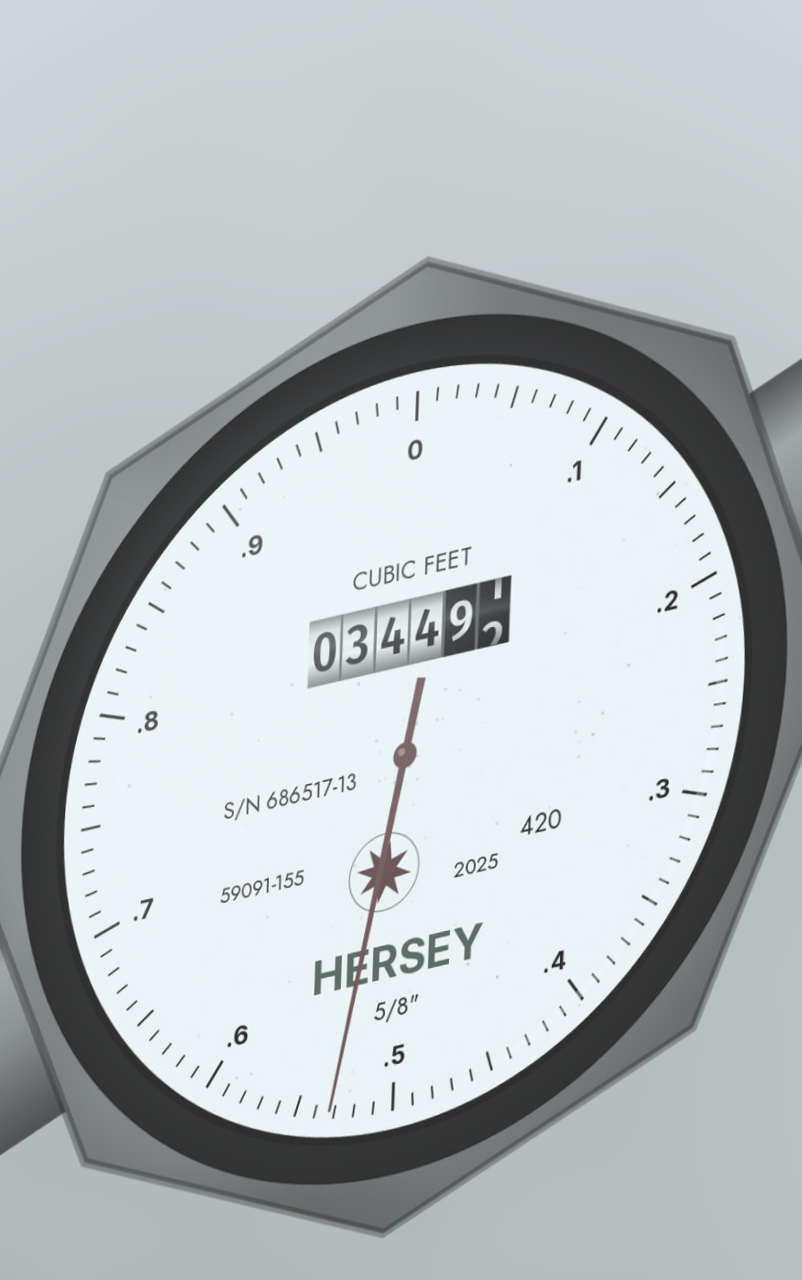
34491.53 ft³
